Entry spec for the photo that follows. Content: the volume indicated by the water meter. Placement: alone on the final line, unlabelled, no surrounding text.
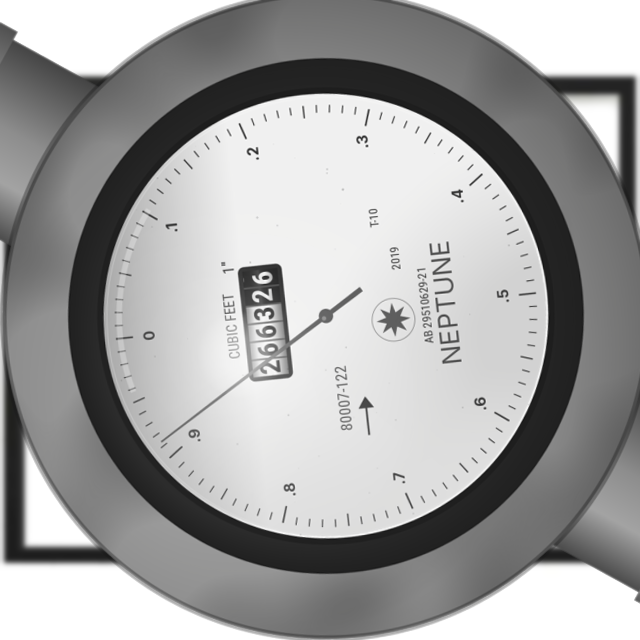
266325.91 ft³
